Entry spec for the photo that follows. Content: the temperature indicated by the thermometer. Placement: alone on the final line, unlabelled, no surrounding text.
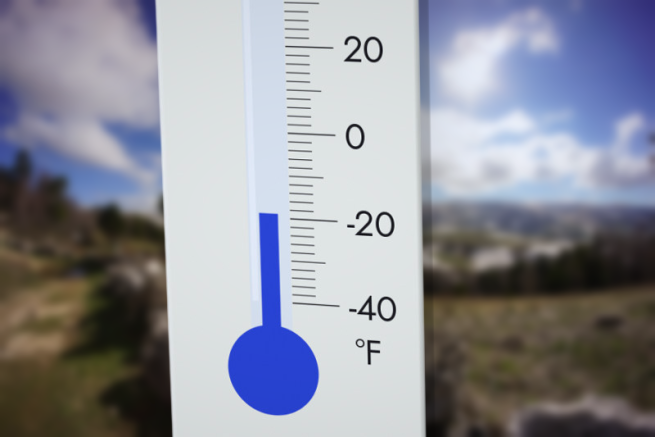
-19 °F
